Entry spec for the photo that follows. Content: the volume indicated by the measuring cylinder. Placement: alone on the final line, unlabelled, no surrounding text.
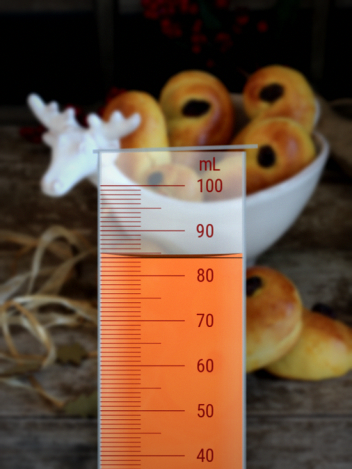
84 mL
